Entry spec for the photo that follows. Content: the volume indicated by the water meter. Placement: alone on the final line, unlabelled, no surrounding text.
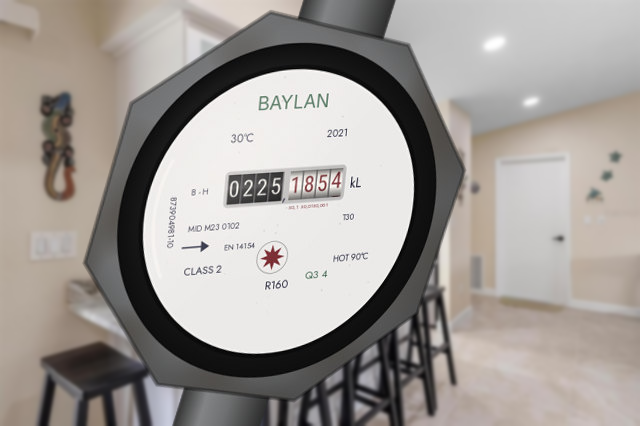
225.1854 kL
